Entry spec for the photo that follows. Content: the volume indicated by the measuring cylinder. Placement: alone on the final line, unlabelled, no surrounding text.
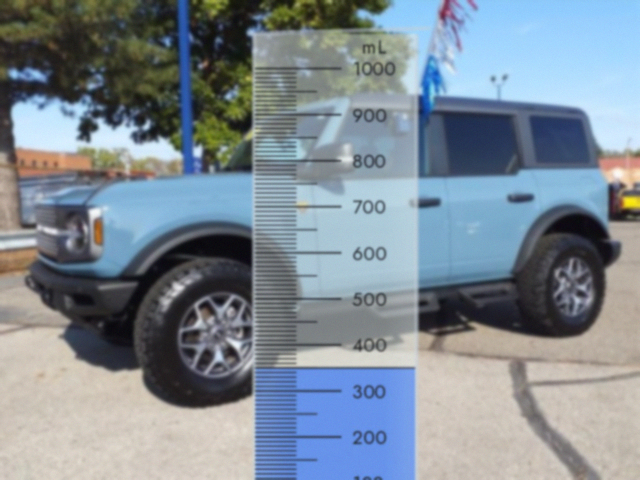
350 mL
